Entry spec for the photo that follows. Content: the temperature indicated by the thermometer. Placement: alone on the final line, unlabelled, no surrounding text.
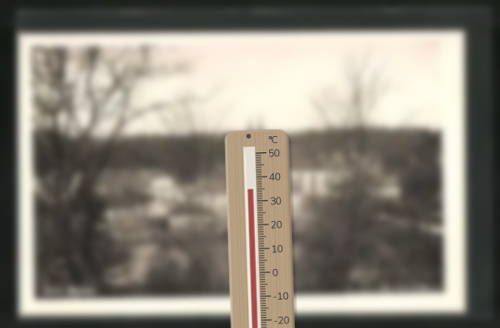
35 °C
